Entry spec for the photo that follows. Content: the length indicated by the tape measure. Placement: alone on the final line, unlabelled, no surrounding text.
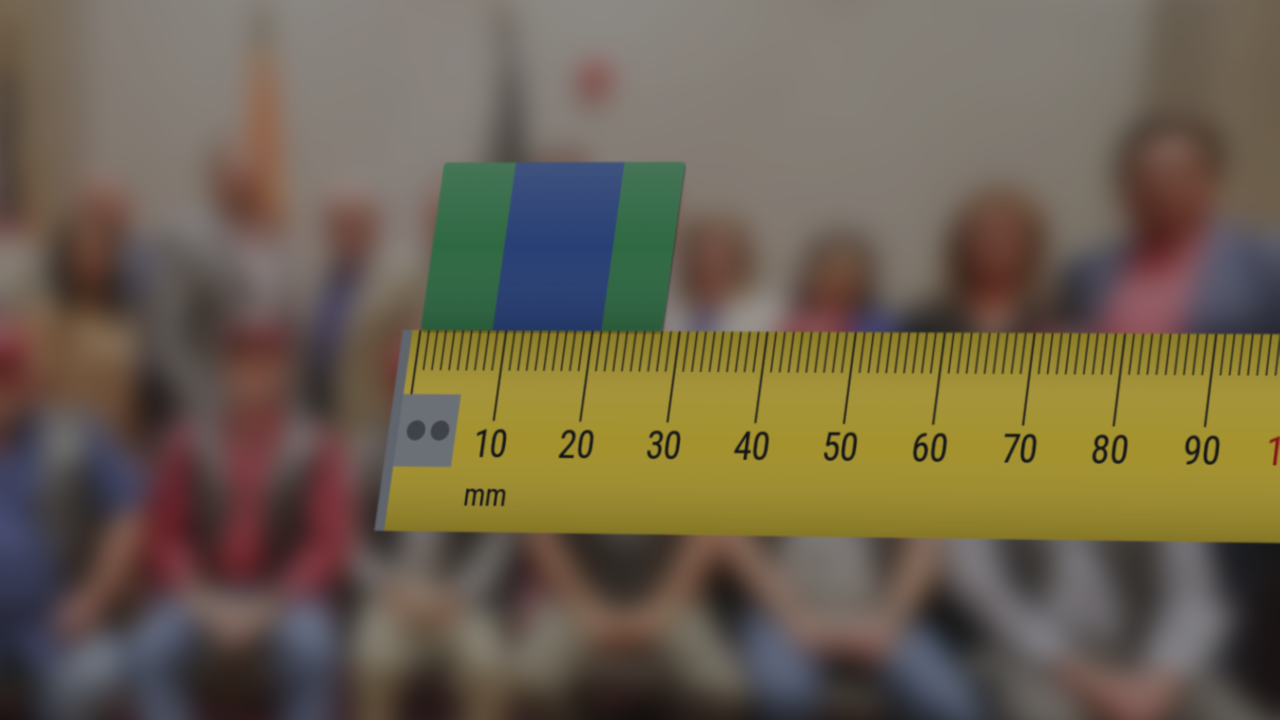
28 mm
